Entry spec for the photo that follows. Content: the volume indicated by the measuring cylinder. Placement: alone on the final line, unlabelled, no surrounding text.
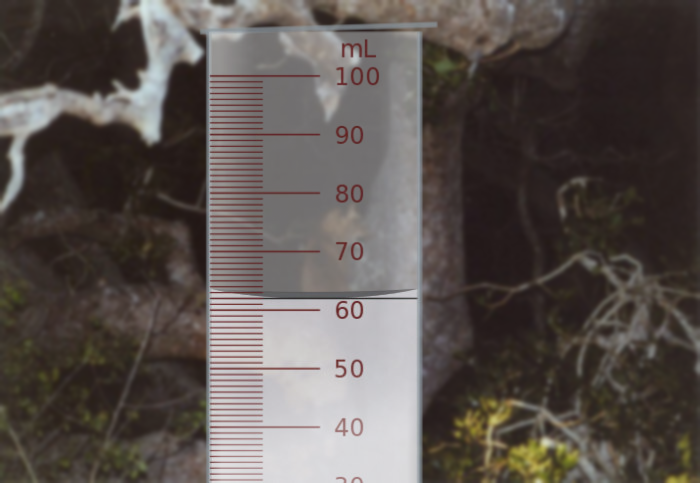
62 mL
